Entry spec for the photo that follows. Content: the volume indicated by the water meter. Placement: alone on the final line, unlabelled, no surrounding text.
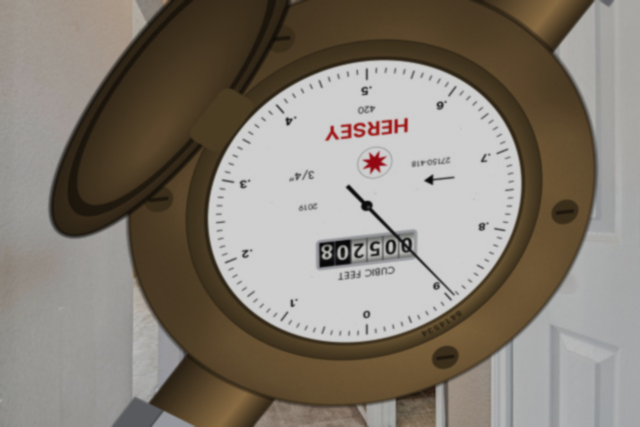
5207.89 ft³
